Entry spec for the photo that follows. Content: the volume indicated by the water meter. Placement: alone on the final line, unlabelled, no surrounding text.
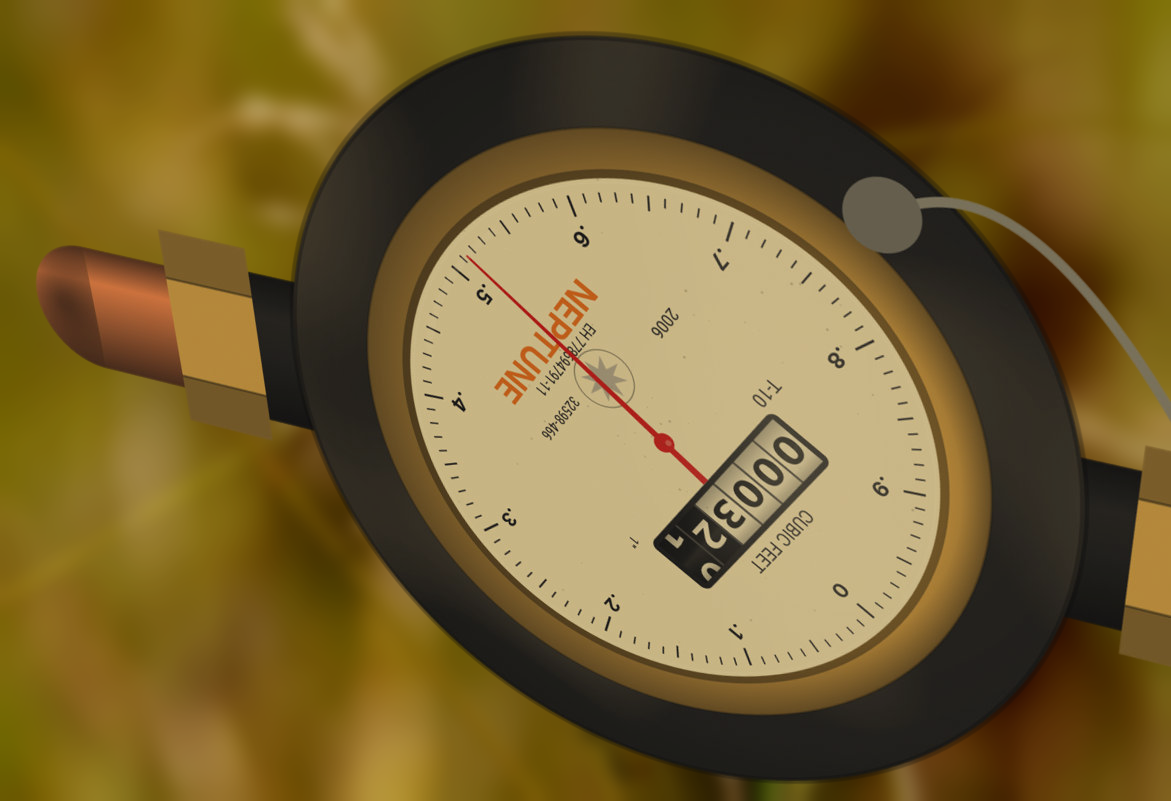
320.51 ft³
